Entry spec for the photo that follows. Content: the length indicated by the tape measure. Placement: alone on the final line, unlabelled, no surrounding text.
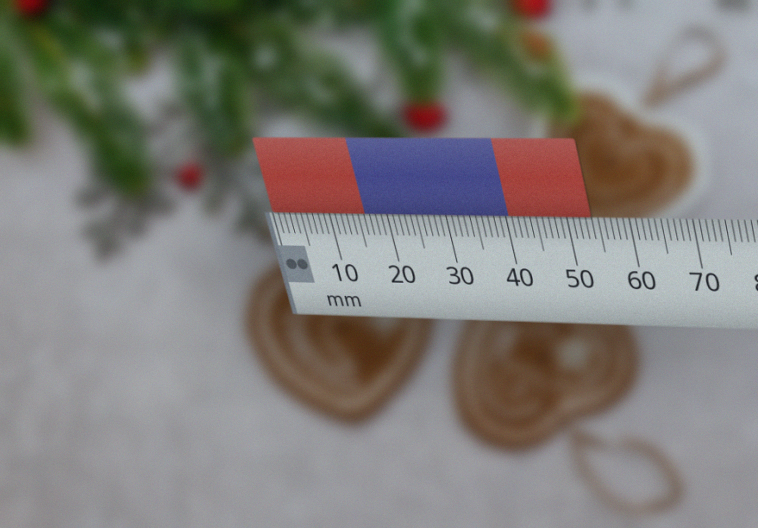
54 mm
